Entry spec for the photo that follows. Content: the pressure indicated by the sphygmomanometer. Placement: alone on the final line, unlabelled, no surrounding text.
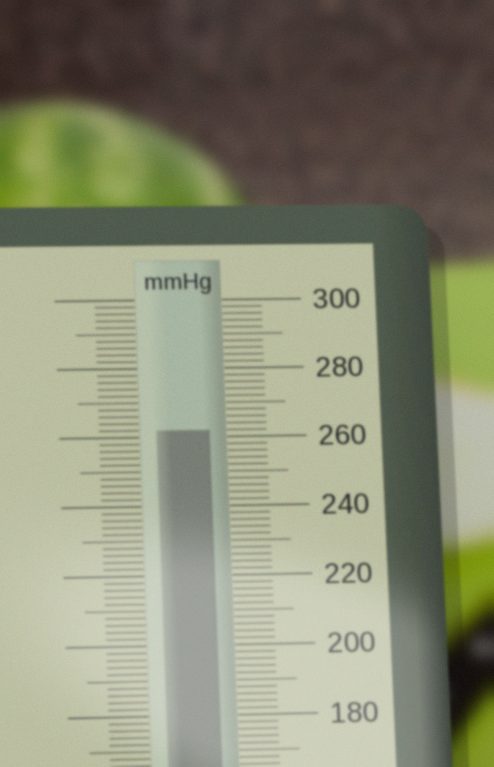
262 mmHg
